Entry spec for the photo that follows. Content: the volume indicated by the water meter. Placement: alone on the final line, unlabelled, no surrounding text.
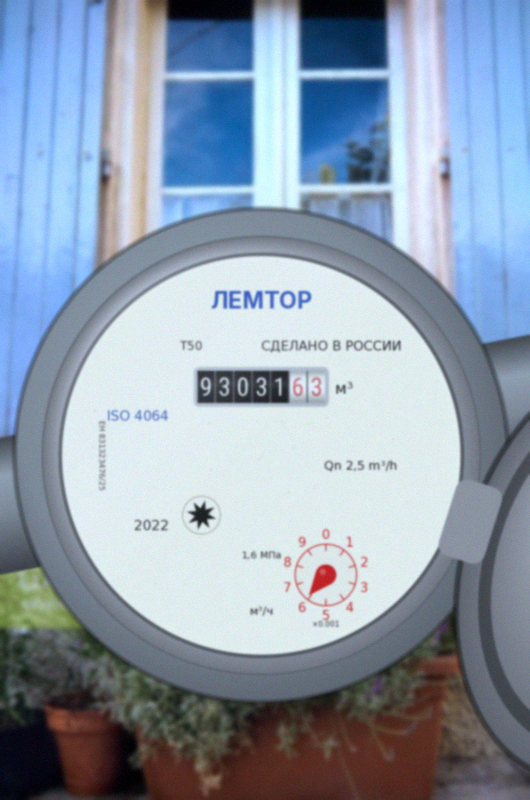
93031.636 m³
